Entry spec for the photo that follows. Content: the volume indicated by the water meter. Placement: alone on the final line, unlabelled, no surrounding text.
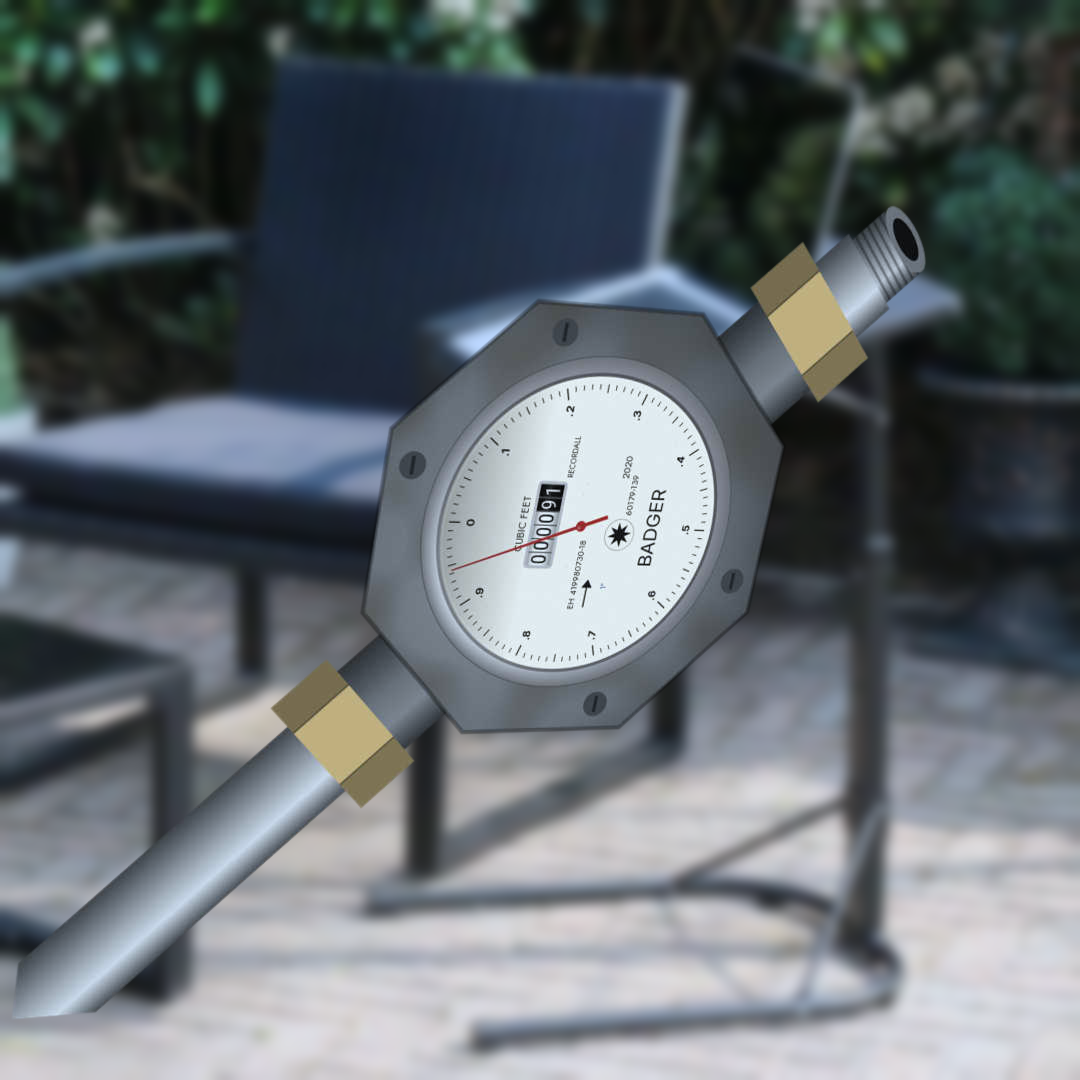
90.94 ft³
